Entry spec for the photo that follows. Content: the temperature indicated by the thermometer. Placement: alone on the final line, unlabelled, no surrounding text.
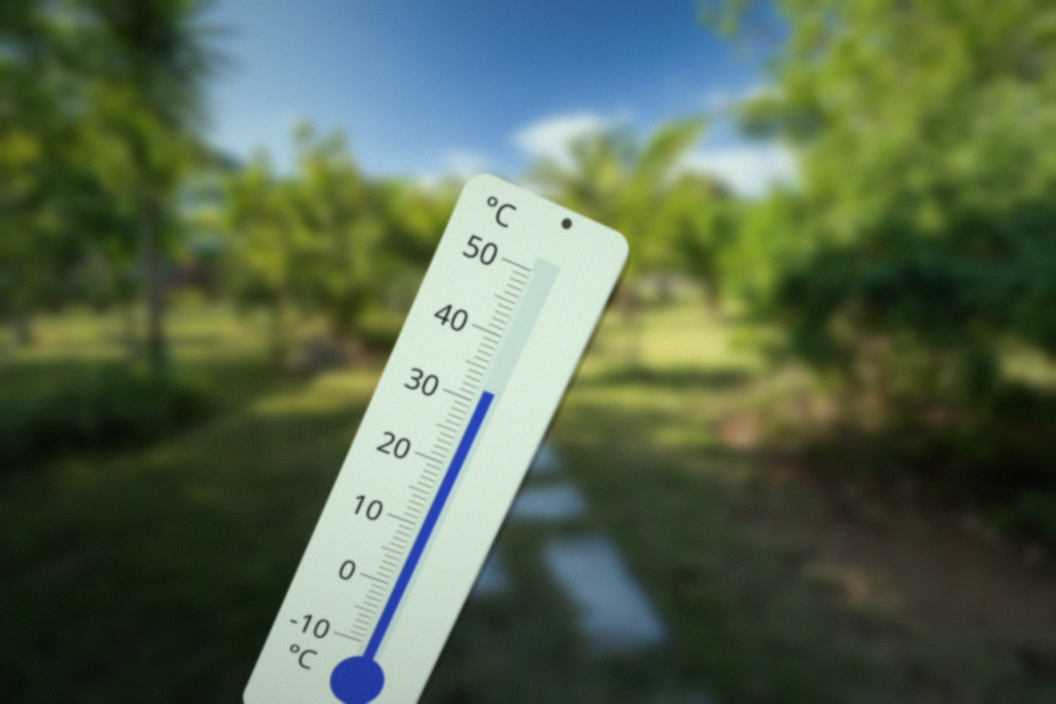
32 °C
